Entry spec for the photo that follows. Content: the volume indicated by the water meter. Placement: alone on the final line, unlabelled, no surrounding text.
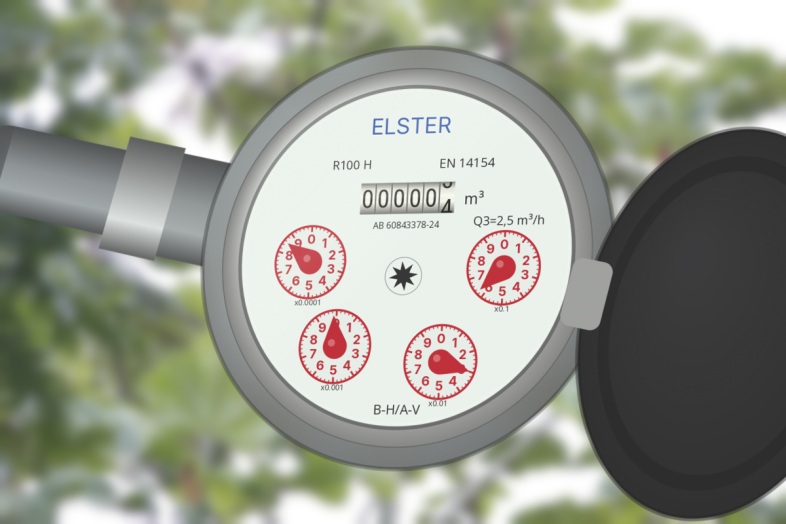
3.6298 m³
